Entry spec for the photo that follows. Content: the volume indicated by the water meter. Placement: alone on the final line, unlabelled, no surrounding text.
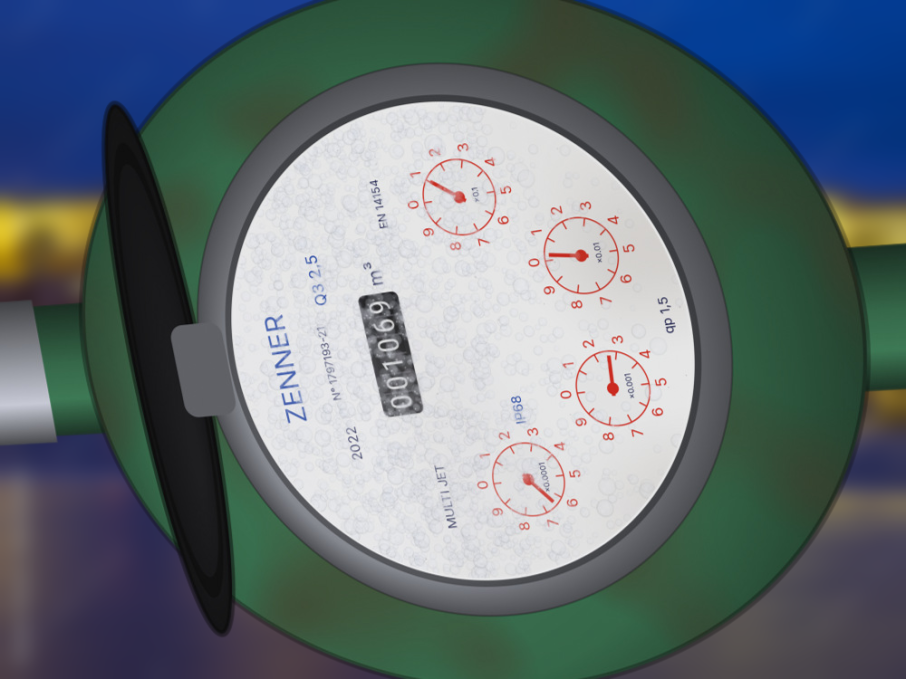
1069.1026 m³
